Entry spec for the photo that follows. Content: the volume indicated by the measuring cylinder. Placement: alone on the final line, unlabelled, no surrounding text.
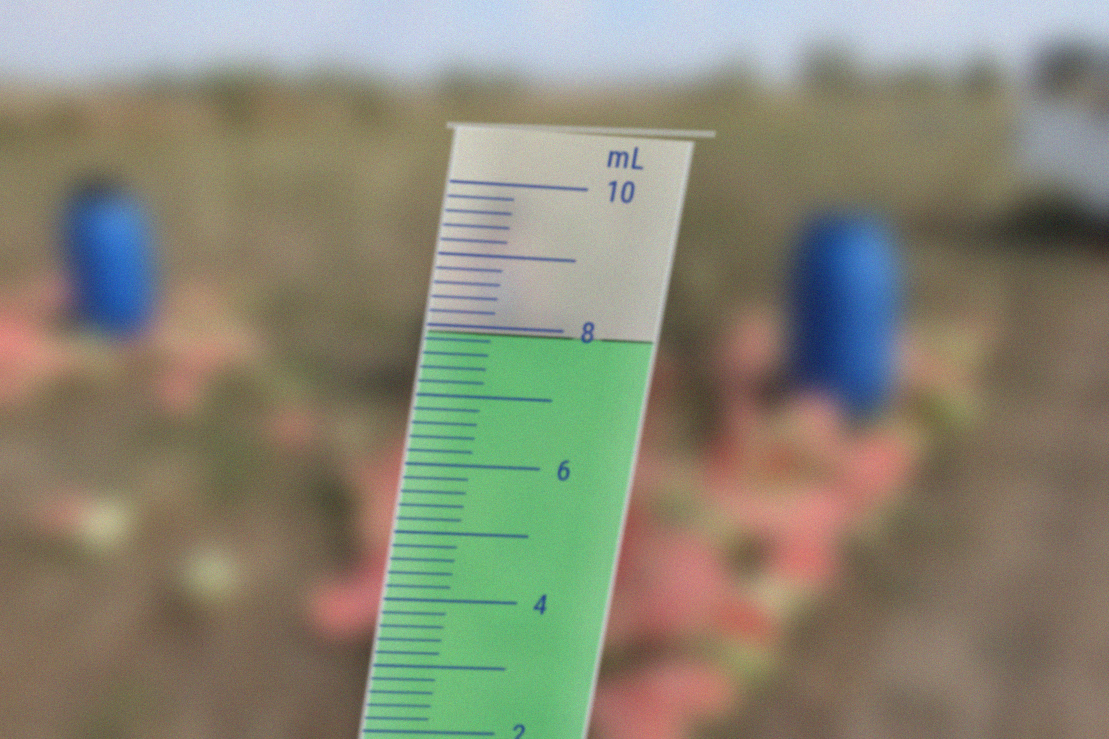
7.9 mL
